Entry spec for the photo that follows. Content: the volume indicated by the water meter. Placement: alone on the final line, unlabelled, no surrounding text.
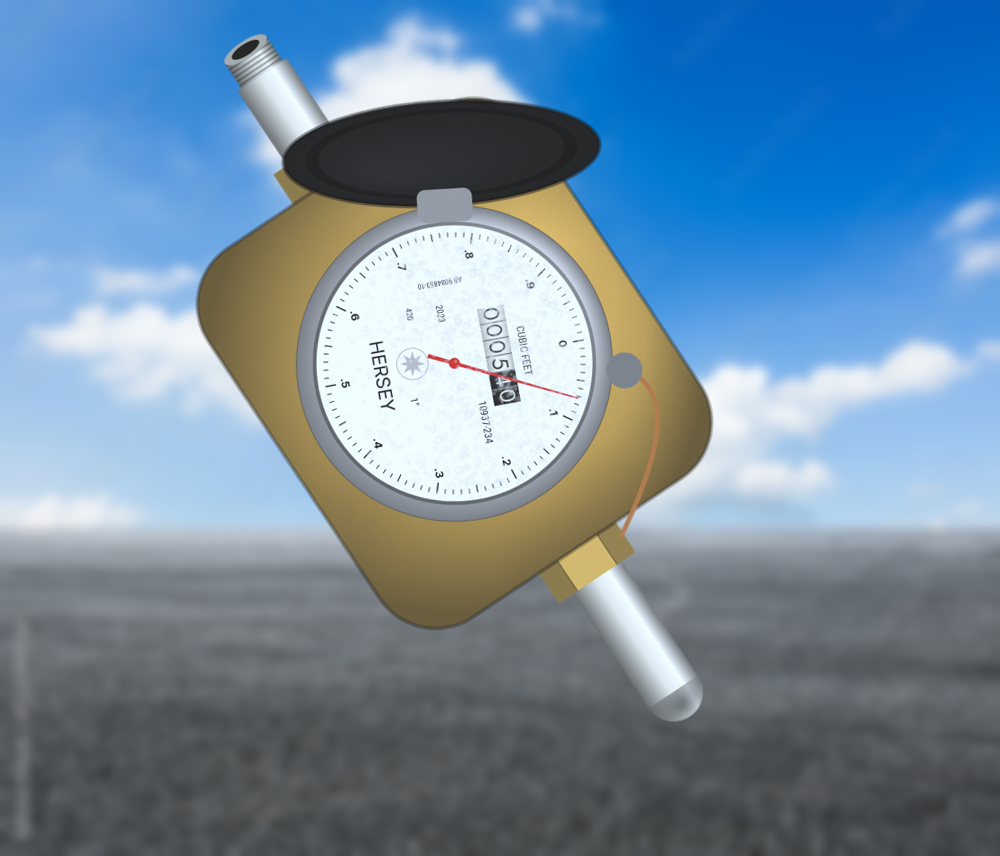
540.07 ft³
